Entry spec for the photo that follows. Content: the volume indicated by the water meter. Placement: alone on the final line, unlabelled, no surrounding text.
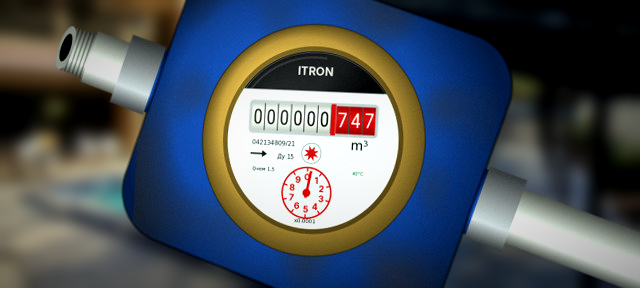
0.7470 m³
